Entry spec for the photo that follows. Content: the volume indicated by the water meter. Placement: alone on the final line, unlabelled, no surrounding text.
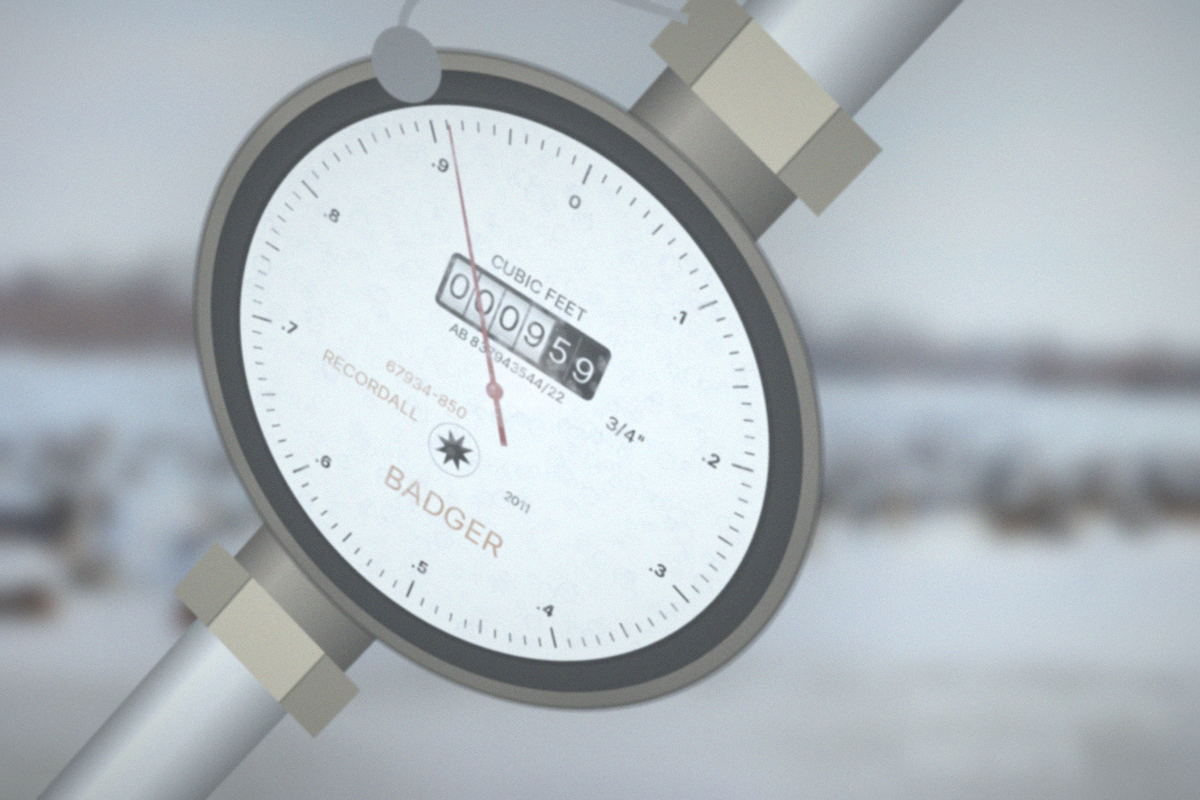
958.91 ft³
